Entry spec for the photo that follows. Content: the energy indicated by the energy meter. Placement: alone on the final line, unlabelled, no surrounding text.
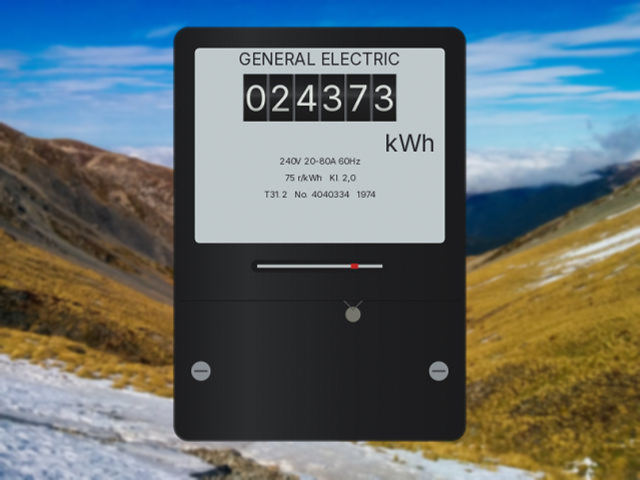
24373 kWh
